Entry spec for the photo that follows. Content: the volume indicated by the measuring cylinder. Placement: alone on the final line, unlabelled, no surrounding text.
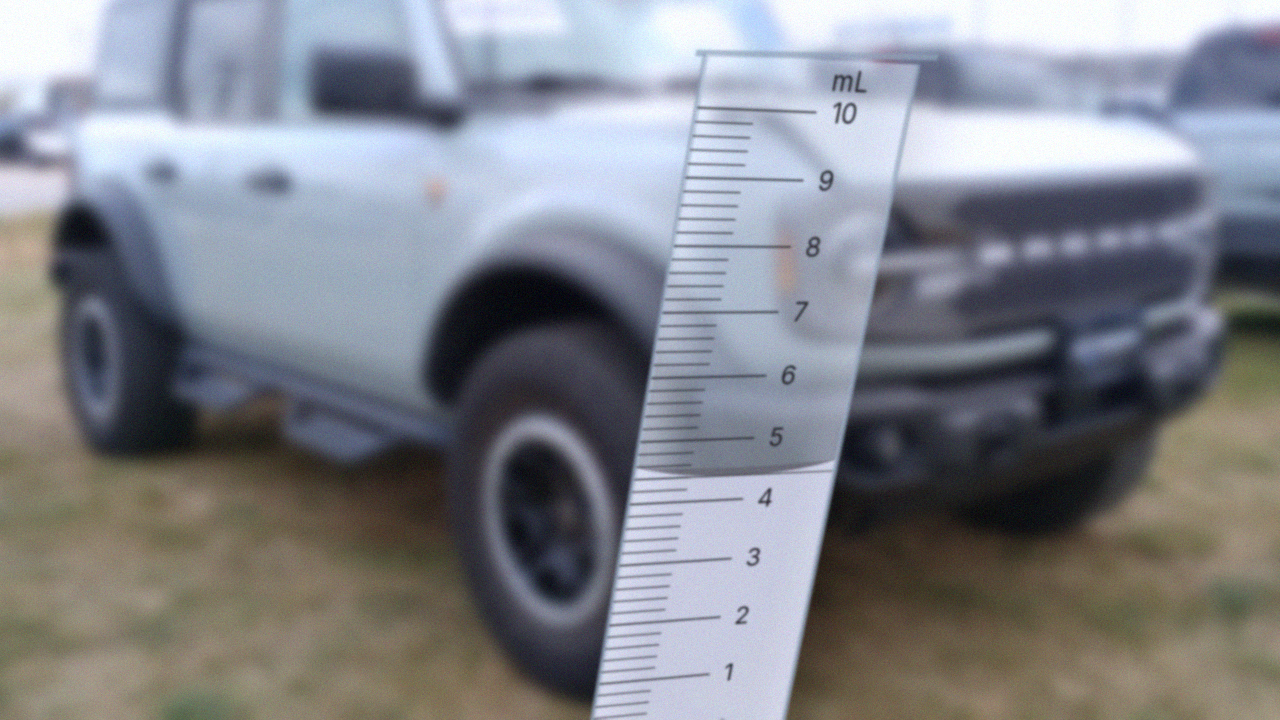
4.4 mL
